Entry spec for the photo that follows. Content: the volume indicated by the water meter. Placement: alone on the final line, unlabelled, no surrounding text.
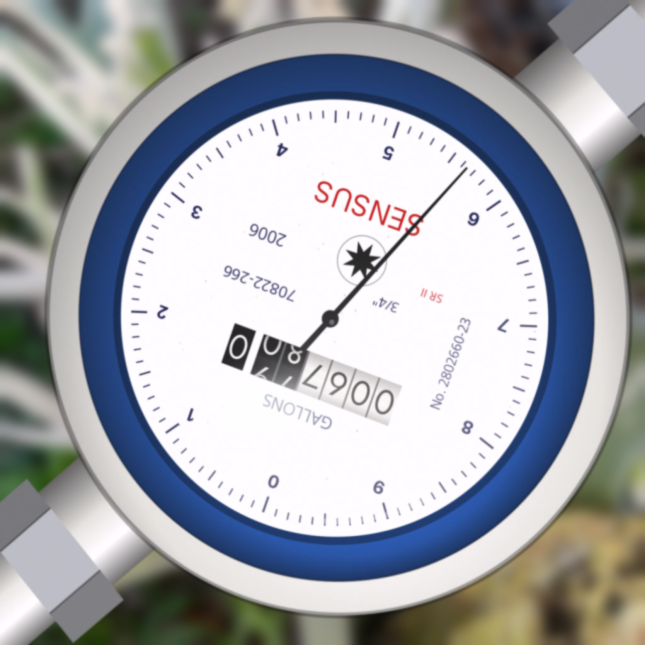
67795.6 gal
